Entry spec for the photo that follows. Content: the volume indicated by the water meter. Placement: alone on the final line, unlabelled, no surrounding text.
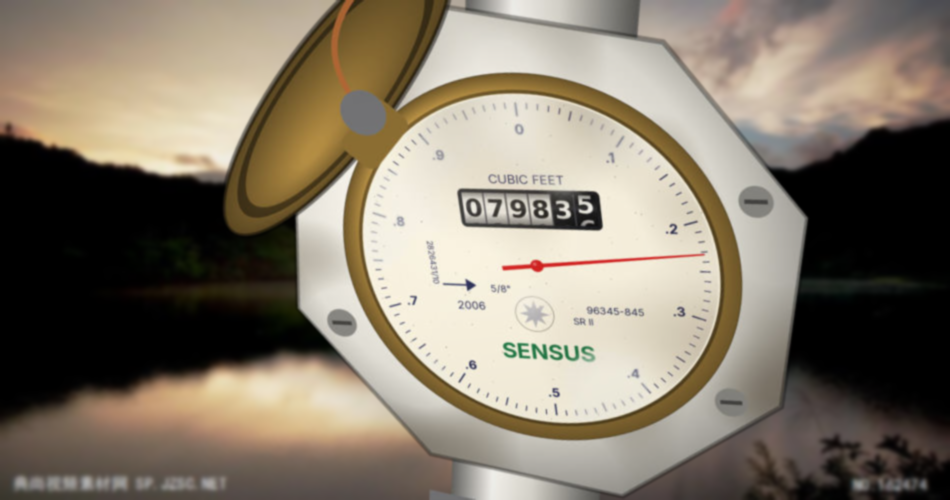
79835.23 ft³
